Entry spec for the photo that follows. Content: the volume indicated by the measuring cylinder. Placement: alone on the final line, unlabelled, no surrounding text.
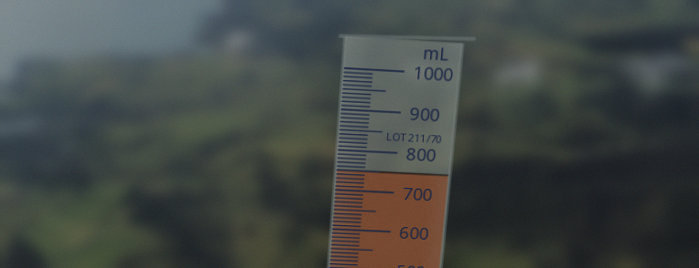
750 mL
